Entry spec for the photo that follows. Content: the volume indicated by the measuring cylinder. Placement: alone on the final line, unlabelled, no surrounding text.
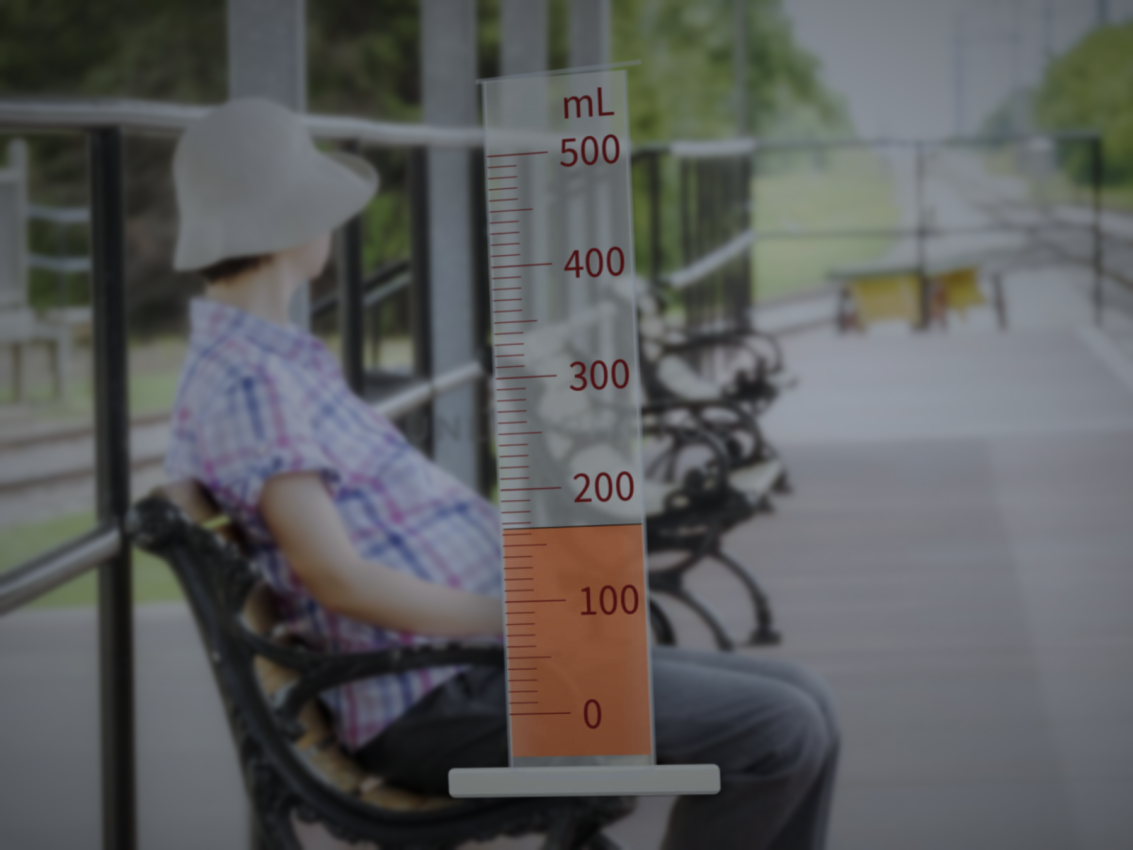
165 mL
